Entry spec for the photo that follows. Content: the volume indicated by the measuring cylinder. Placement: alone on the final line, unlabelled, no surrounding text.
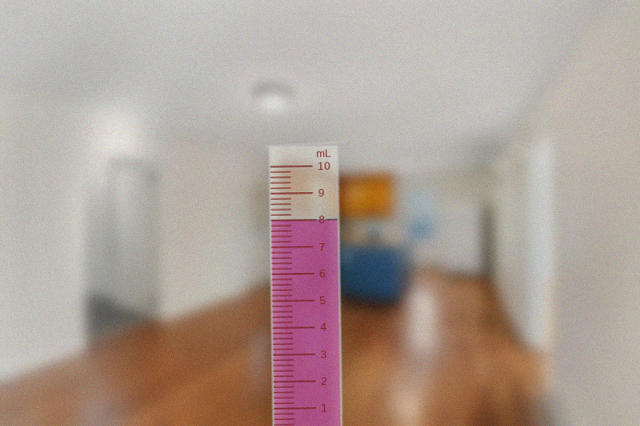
8 mL
